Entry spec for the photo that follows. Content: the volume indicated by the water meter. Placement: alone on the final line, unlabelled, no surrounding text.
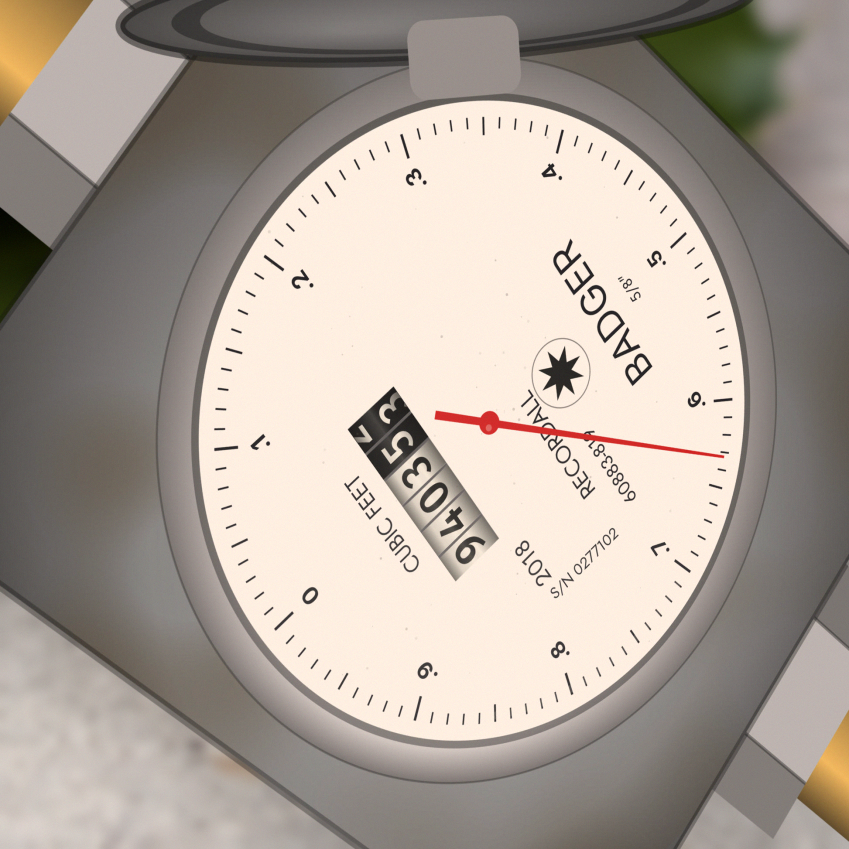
940352.63 ft³
